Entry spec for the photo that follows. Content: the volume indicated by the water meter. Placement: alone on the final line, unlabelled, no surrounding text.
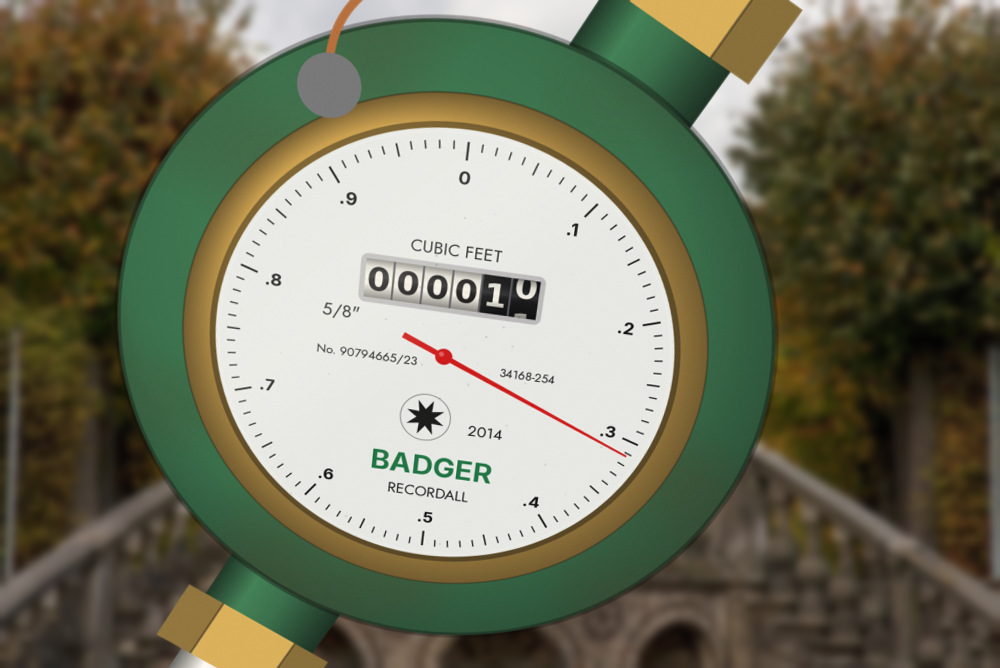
10.31 ft³
